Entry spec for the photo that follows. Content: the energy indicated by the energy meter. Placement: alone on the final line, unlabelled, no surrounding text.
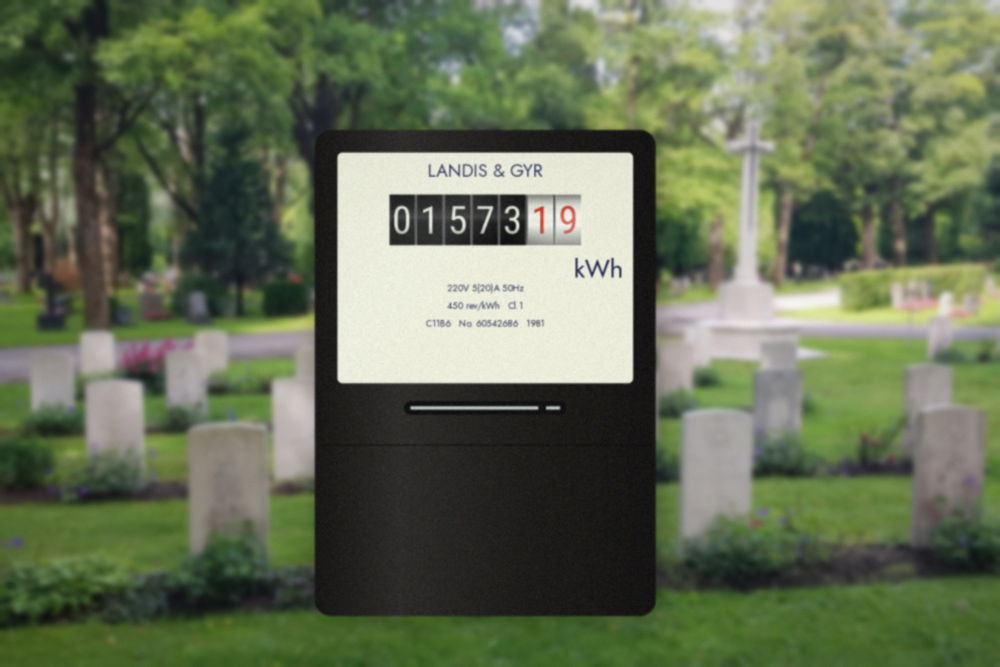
1573.19 kWh
